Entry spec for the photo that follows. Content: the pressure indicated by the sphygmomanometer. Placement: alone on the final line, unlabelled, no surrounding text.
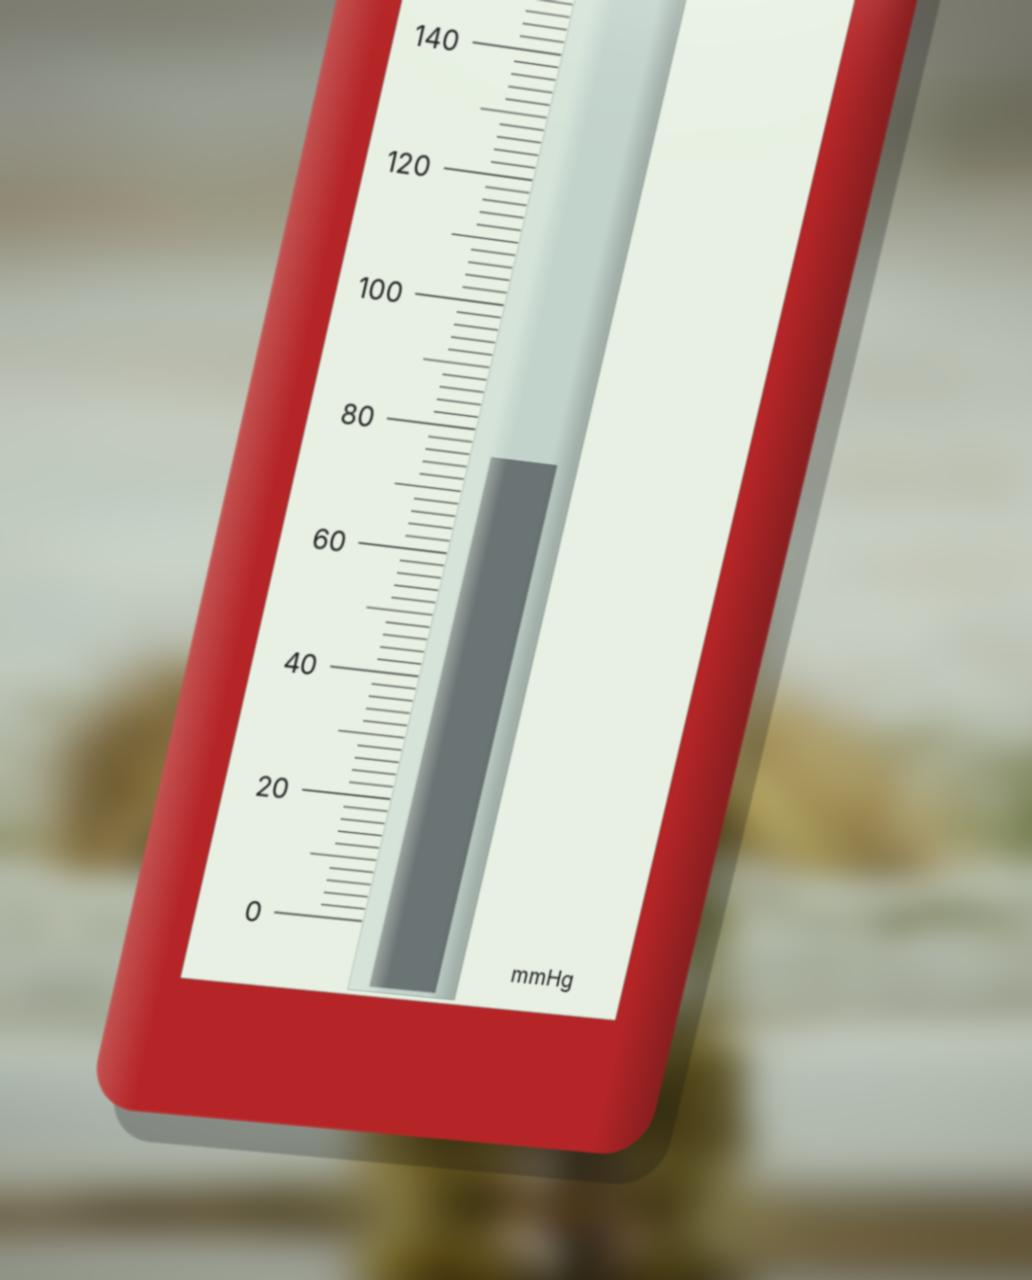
76 mmHg
